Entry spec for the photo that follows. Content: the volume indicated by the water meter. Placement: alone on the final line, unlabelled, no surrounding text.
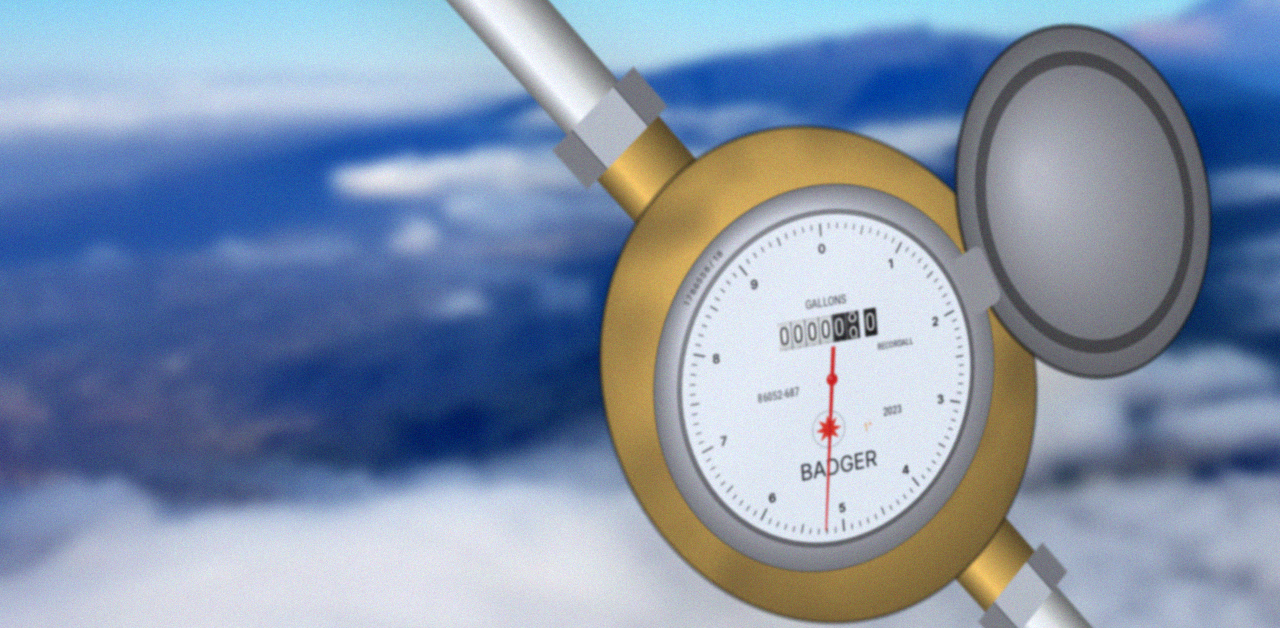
85.2 gal
